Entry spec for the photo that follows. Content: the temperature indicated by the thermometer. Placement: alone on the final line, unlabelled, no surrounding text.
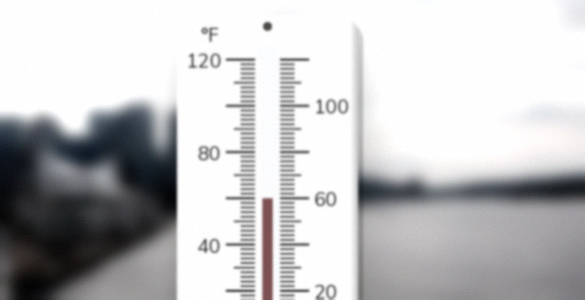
60 °F
